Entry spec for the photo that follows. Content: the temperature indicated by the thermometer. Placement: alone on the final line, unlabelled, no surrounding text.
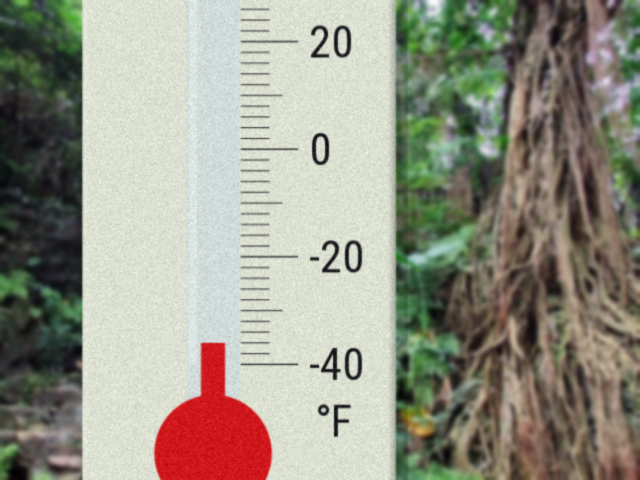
-36 °F
